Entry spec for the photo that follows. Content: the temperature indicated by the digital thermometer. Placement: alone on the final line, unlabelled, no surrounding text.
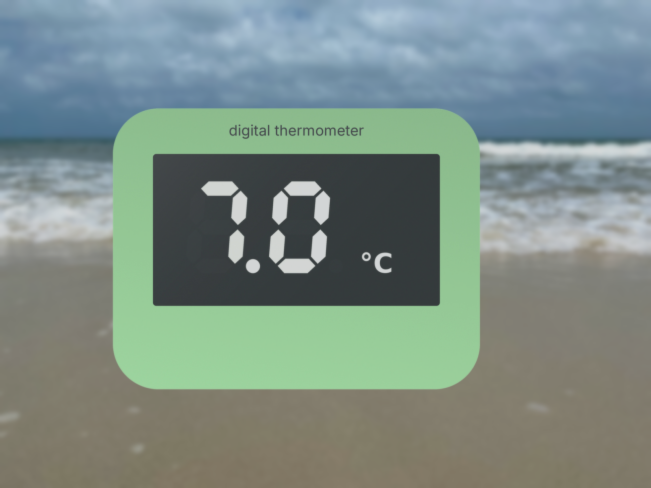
7.0 °C
